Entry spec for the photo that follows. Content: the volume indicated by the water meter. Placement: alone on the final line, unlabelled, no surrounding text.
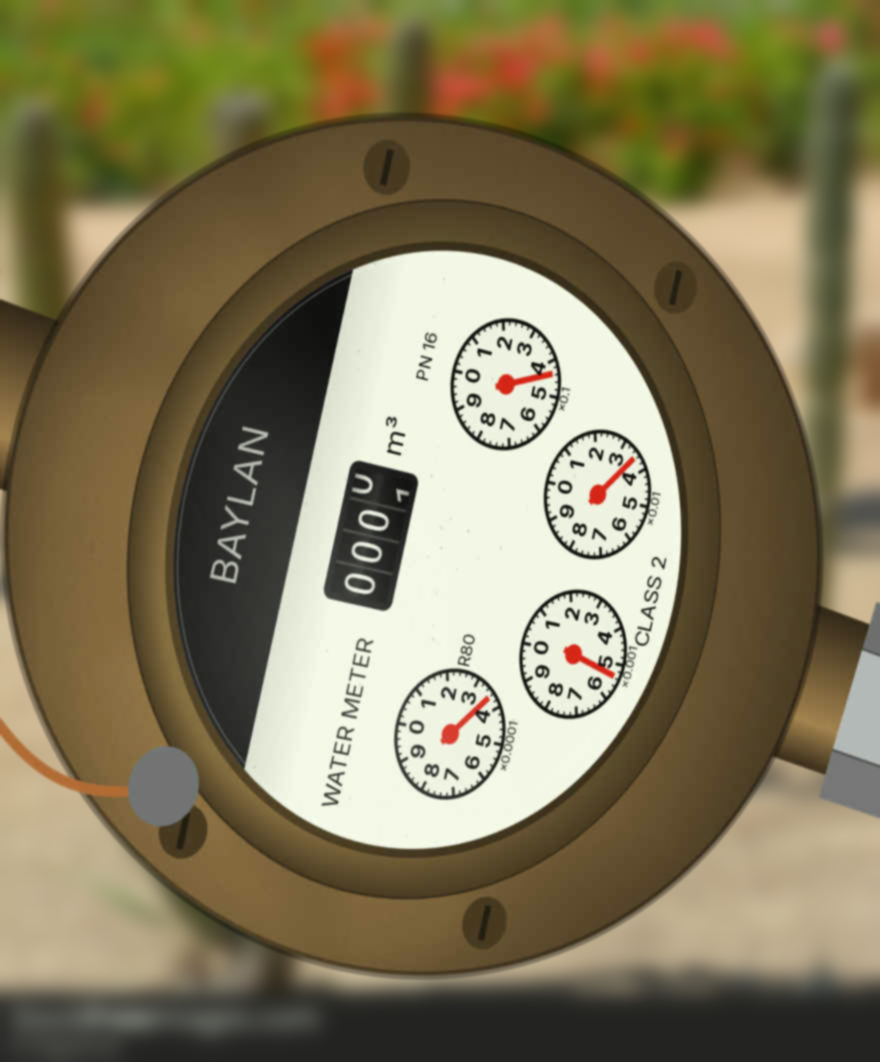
0.4353 m³
